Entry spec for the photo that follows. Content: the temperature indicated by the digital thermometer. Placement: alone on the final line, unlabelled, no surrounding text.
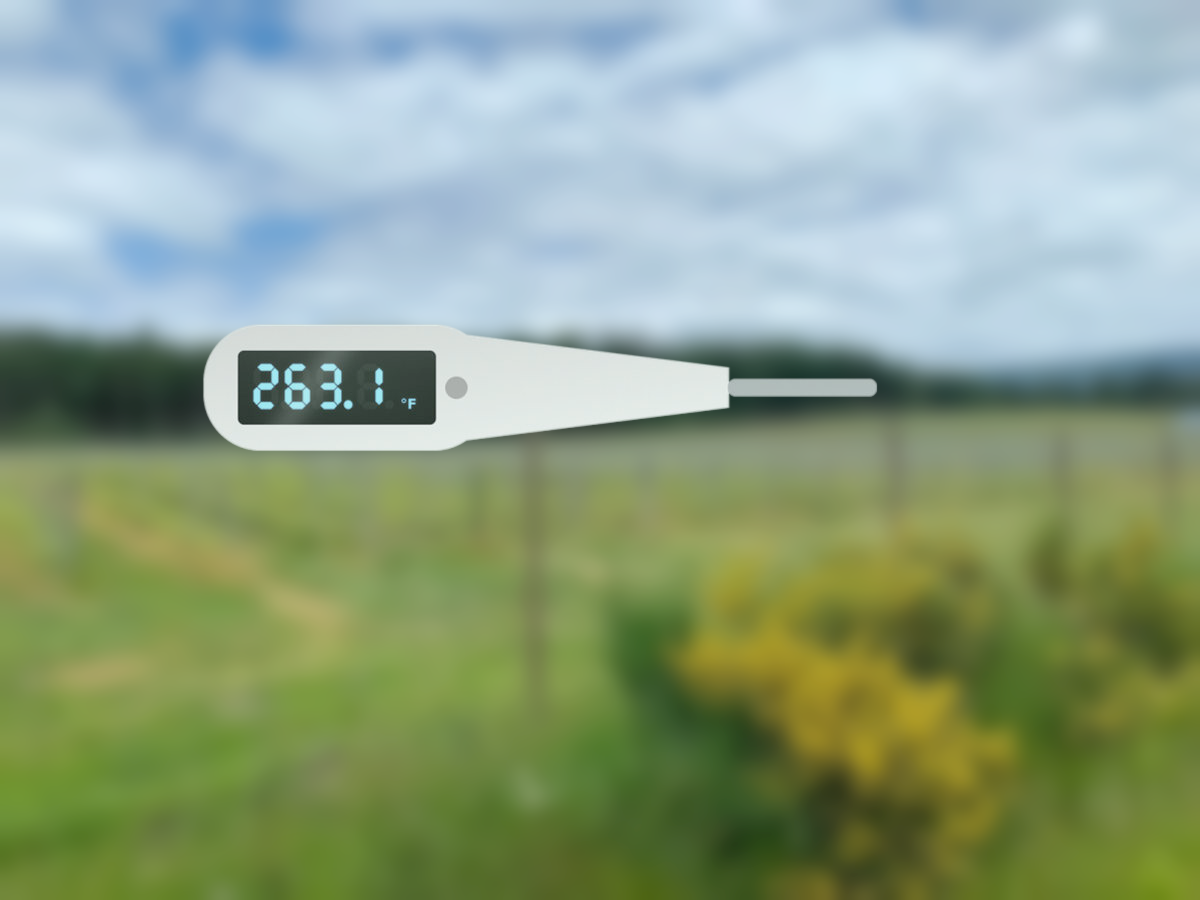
263.1 °F
